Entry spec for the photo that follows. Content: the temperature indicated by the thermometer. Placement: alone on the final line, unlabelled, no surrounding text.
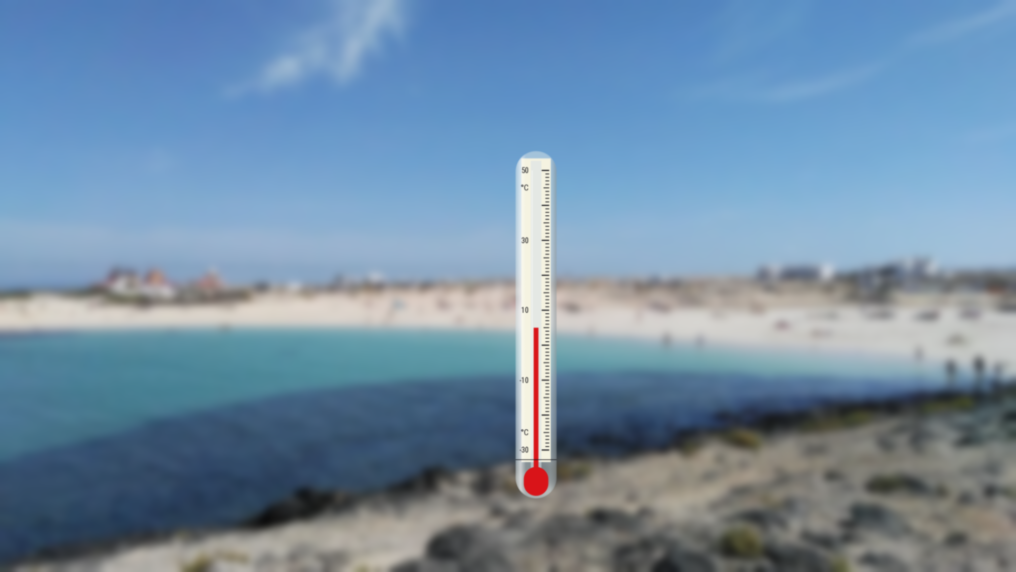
5 °C
